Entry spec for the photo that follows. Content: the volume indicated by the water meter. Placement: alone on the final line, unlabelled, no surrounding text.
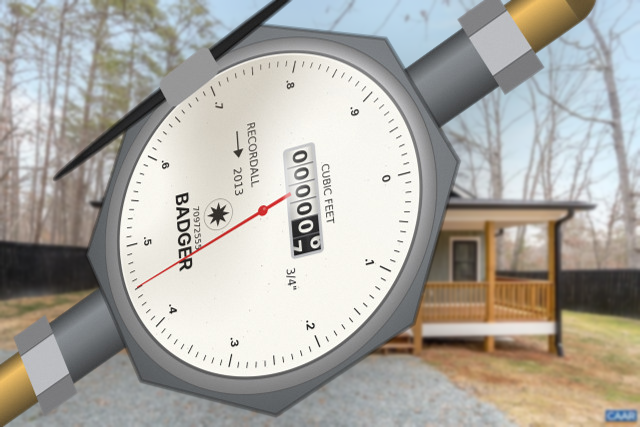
6.45 ft³
